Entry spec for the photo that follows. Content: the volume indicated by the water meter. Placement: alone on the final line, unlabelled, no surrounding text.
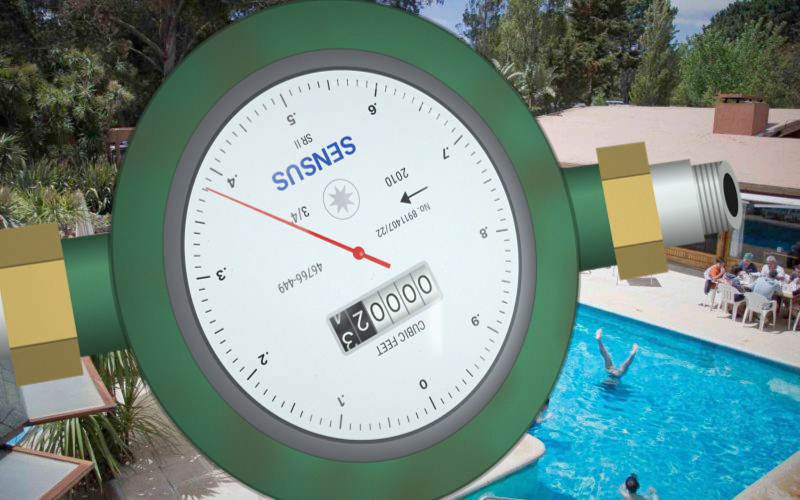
23.38 ft³
